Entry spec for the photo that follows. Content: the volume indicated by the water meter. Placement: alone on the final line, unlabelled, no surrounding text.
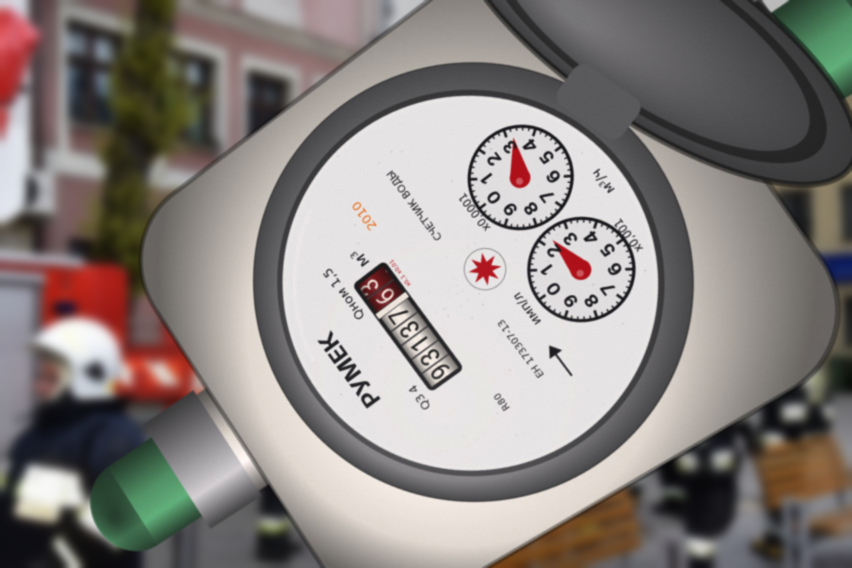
93137.6323 m³
